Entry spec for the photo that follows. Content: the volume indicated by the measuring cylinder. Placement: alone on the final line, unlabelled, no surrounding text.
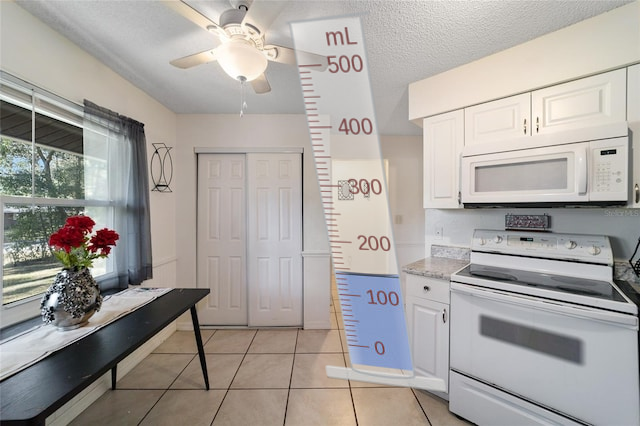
140 mL
